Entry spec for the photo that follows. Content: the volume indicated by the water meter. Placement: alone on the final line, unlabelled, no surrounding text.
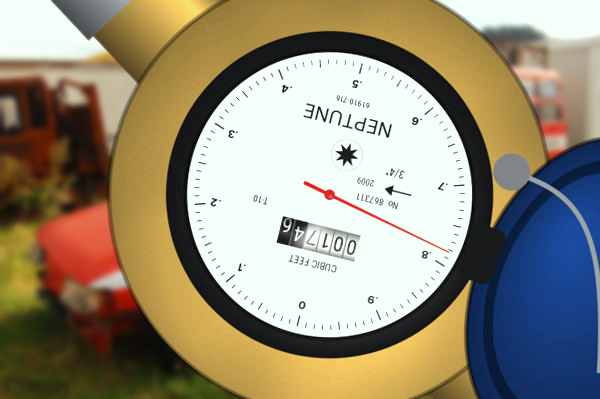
1745.78 ft³
